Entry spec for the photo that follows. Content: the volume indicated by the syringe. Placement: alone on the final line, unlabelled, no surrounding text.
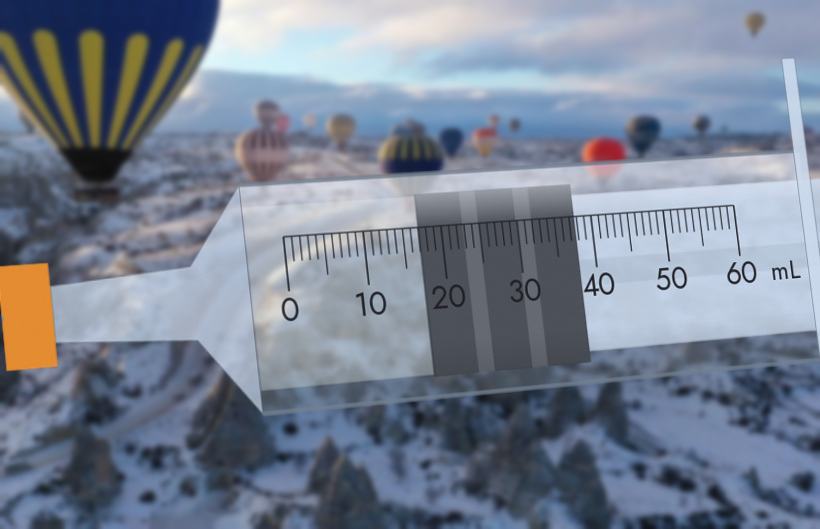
17 mL
